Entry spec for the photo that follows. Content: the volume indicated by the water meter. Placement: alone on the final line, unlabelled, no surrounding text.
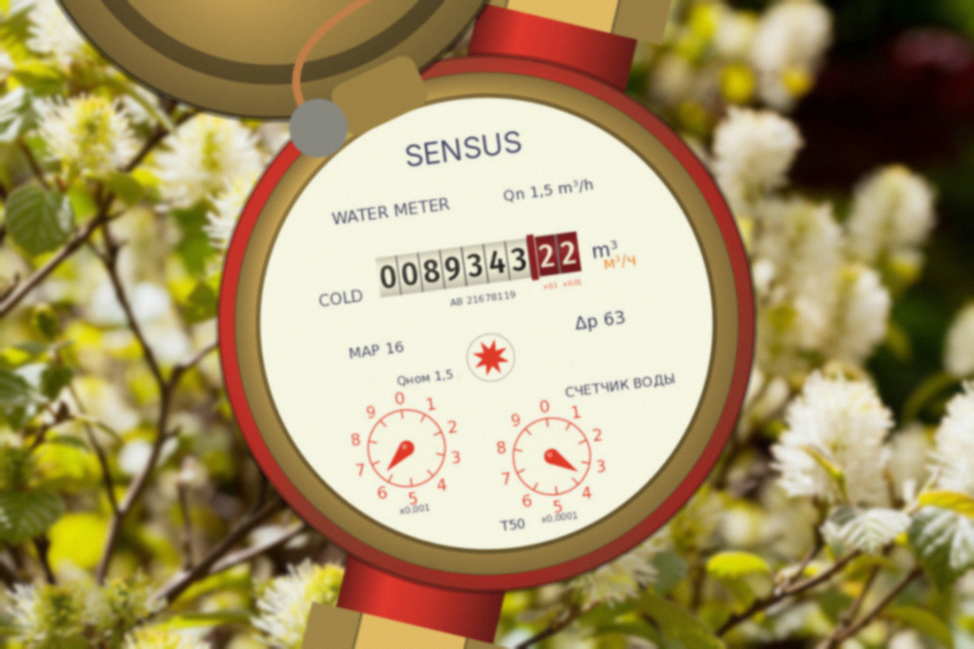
89343.2263 m³
